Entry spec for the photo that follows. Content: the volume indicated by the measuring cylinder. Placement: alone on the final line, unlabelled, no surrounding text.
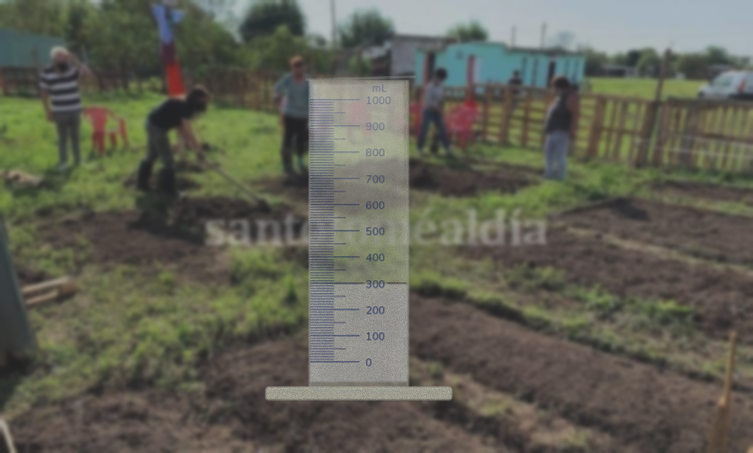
300 mL
